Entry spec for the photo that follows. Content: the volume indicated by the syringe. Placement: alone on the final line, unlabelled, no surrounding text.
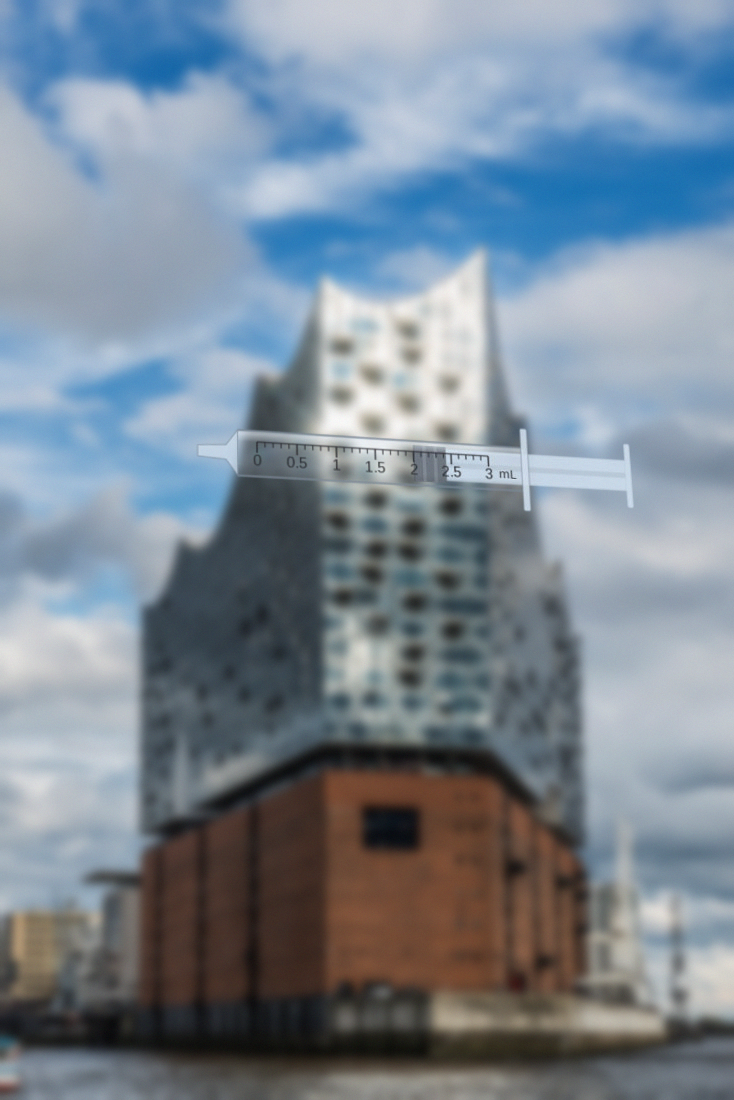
2 mL
